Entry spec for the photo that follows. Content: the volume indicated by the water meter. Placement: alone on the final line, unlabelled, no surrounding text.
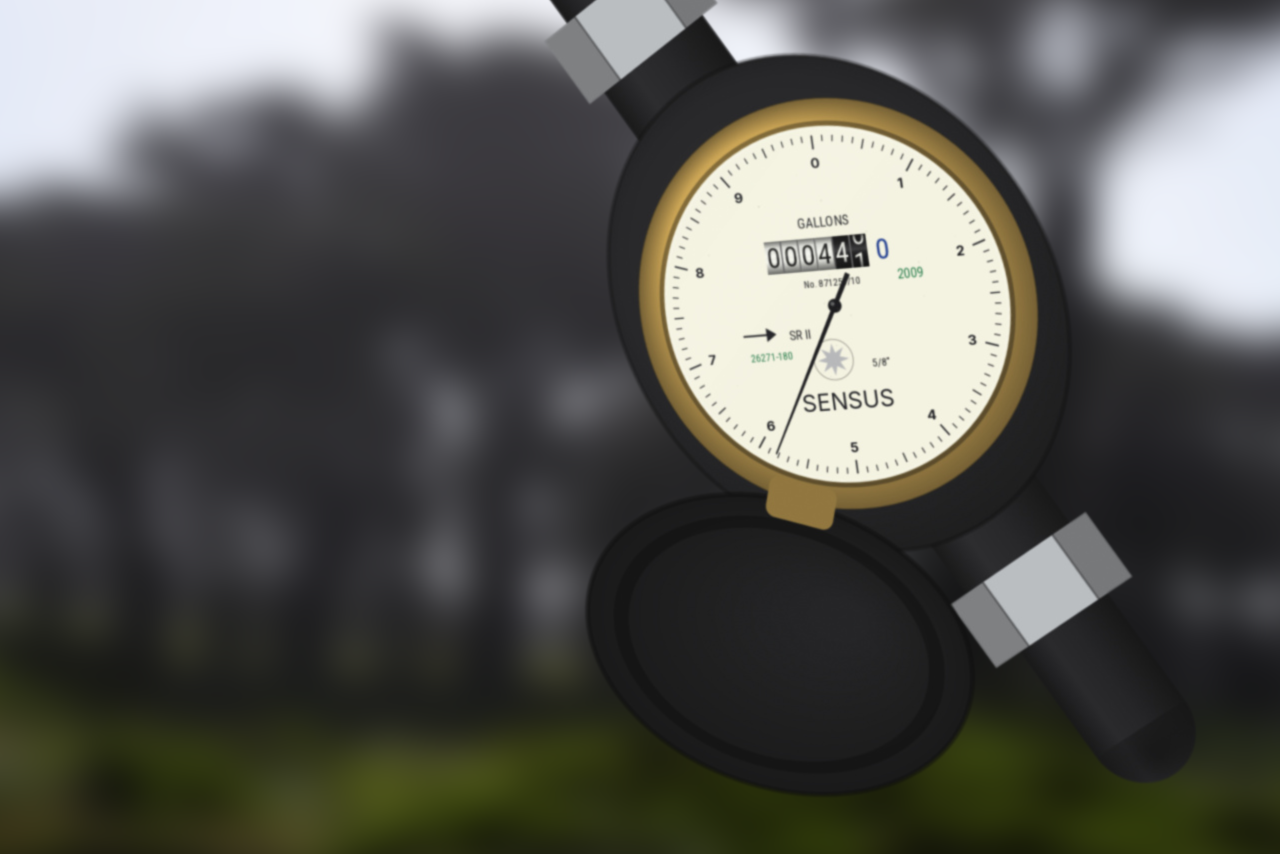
4405.8 gal
